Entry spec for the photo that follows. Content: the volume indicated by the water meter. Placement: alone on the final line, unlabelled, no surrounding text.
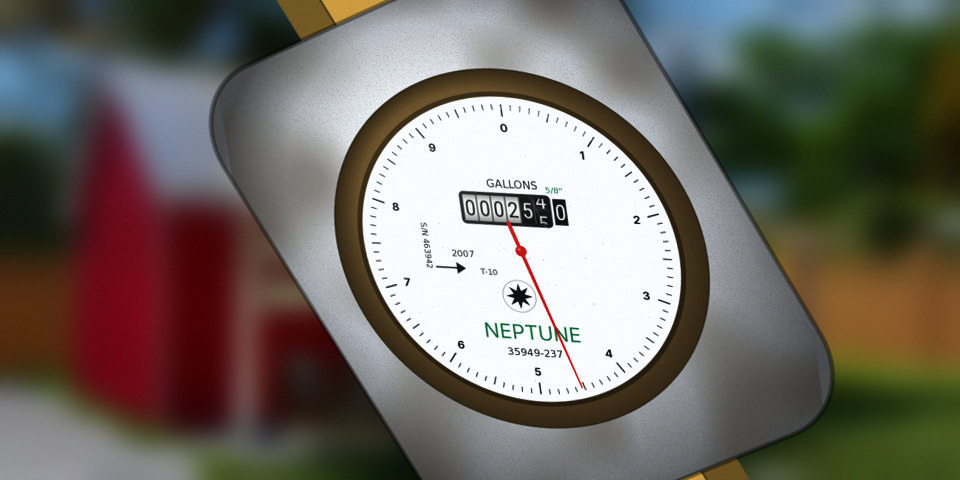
2544.5 gal
